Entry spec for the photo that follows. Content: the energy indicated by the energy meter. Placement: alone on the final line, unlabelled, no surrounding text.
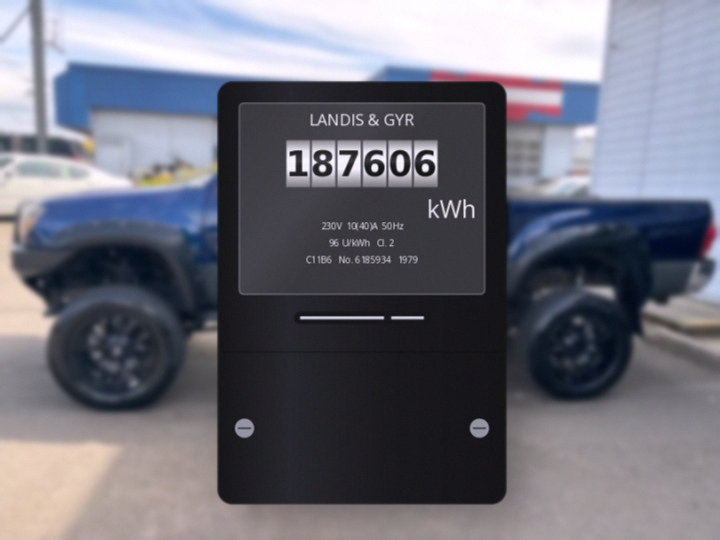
187606 kWh
